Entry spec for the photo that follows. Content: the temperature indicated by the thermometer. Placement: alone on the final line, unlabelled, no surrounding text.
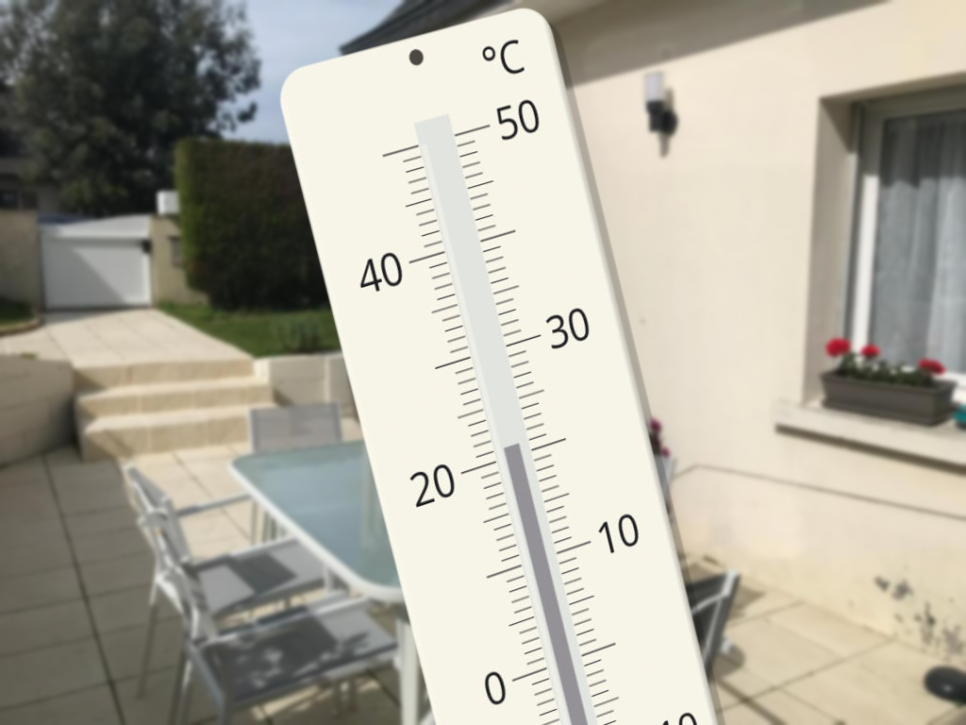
21 °C
